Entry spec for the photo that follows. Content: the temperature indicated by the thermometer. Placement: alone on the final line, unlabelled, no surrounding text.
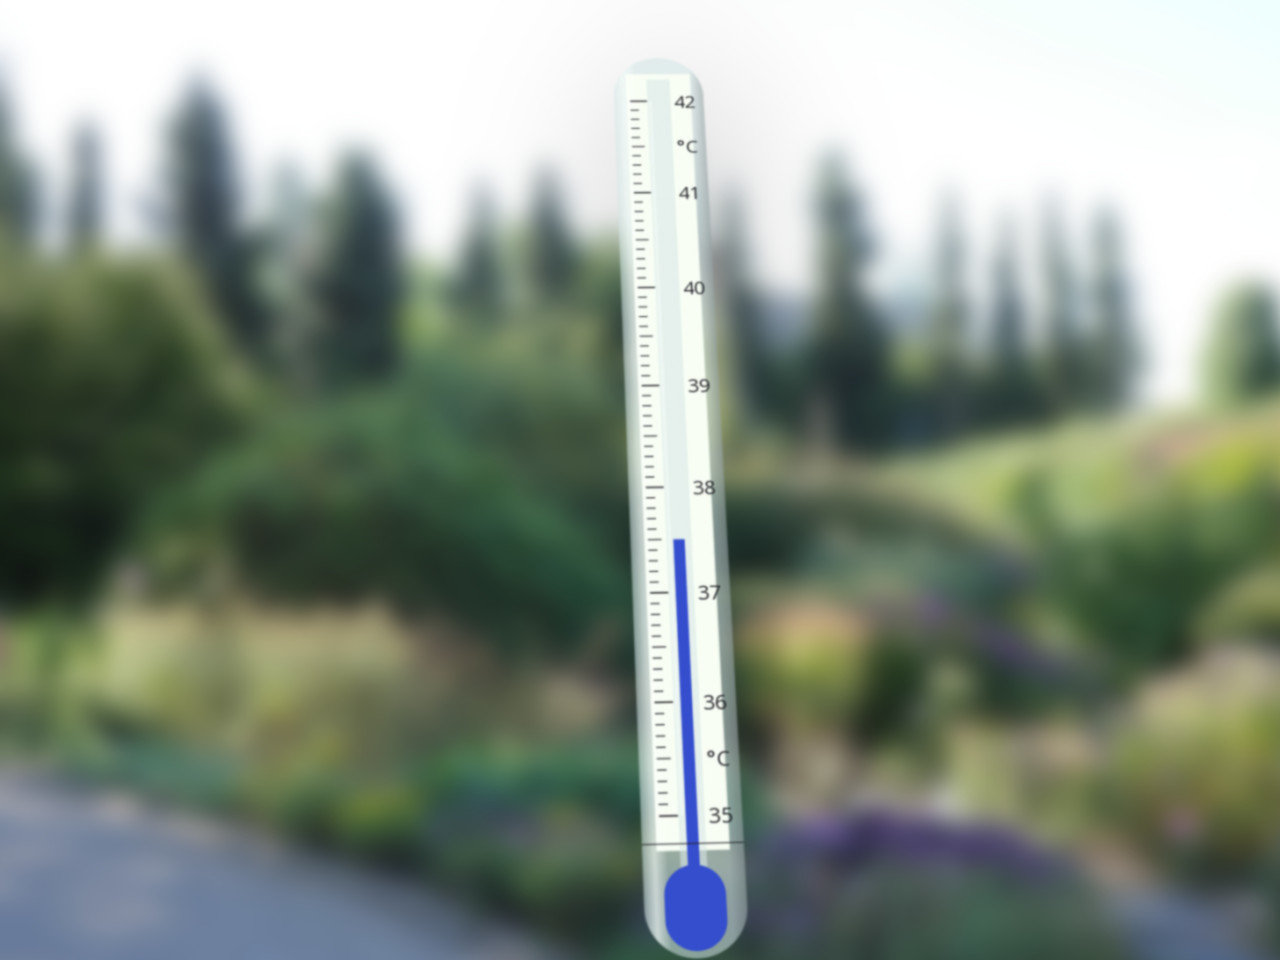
37.5 °C
